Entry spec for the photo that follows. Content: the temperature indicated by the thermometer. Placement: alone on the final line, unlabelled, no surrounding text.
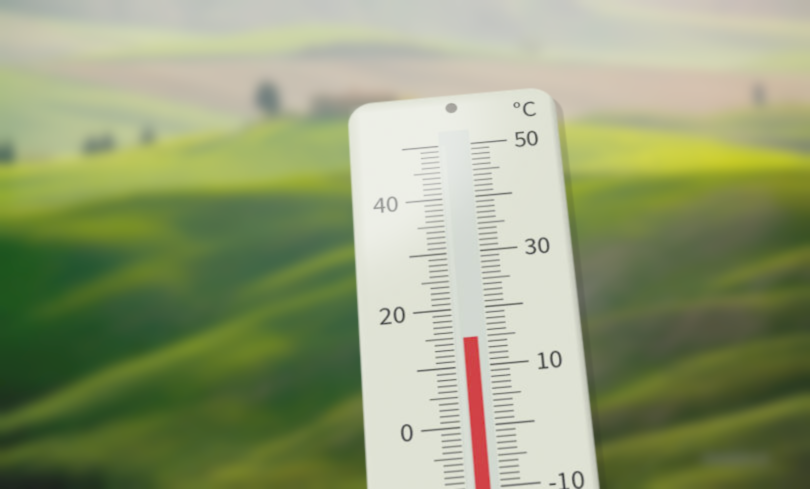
15 °C
